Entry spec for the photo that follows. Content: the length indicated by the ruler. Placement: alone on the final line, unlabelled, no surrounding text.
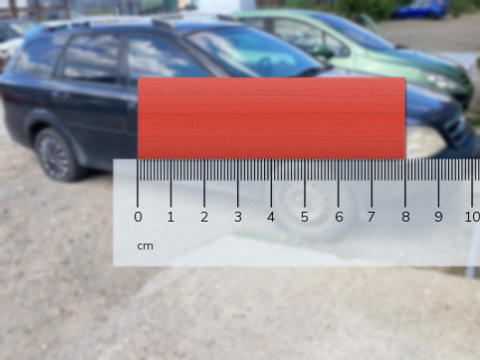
8 cm
